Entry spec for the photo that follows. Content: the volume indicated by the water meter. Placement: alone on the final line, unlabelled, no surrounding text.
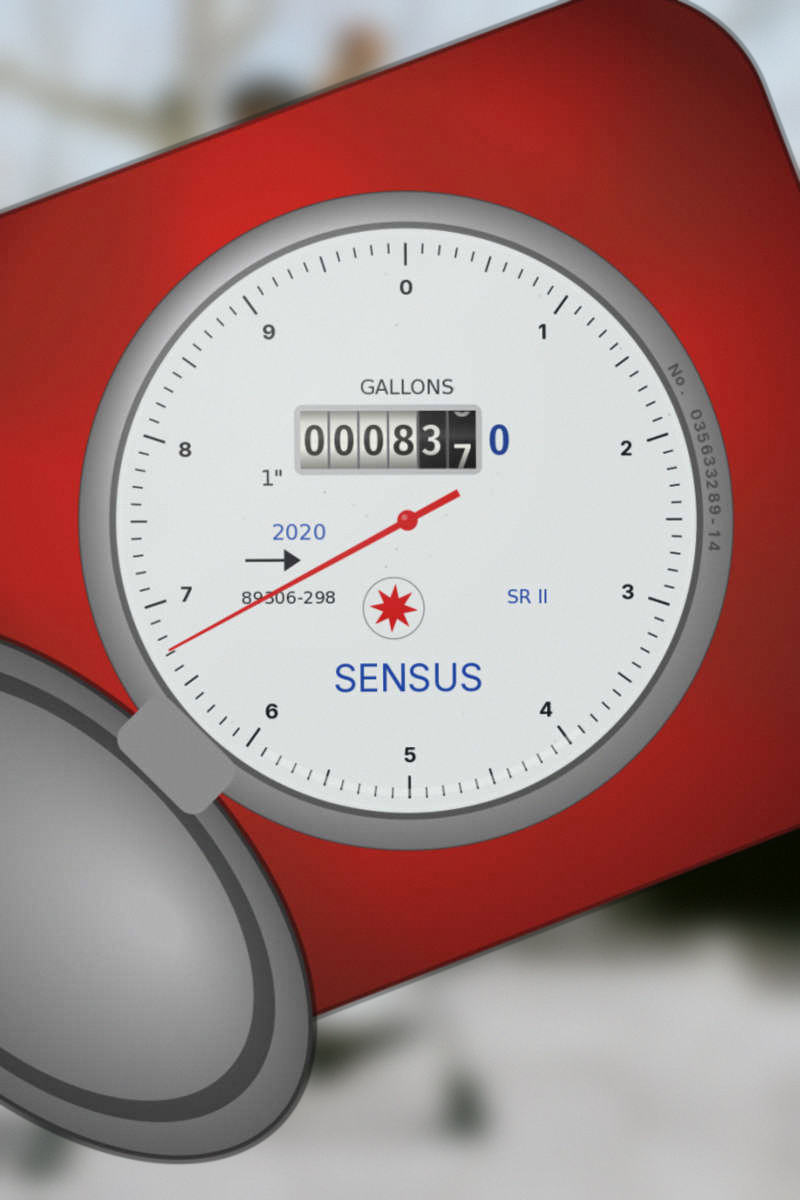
8366.7 gal
